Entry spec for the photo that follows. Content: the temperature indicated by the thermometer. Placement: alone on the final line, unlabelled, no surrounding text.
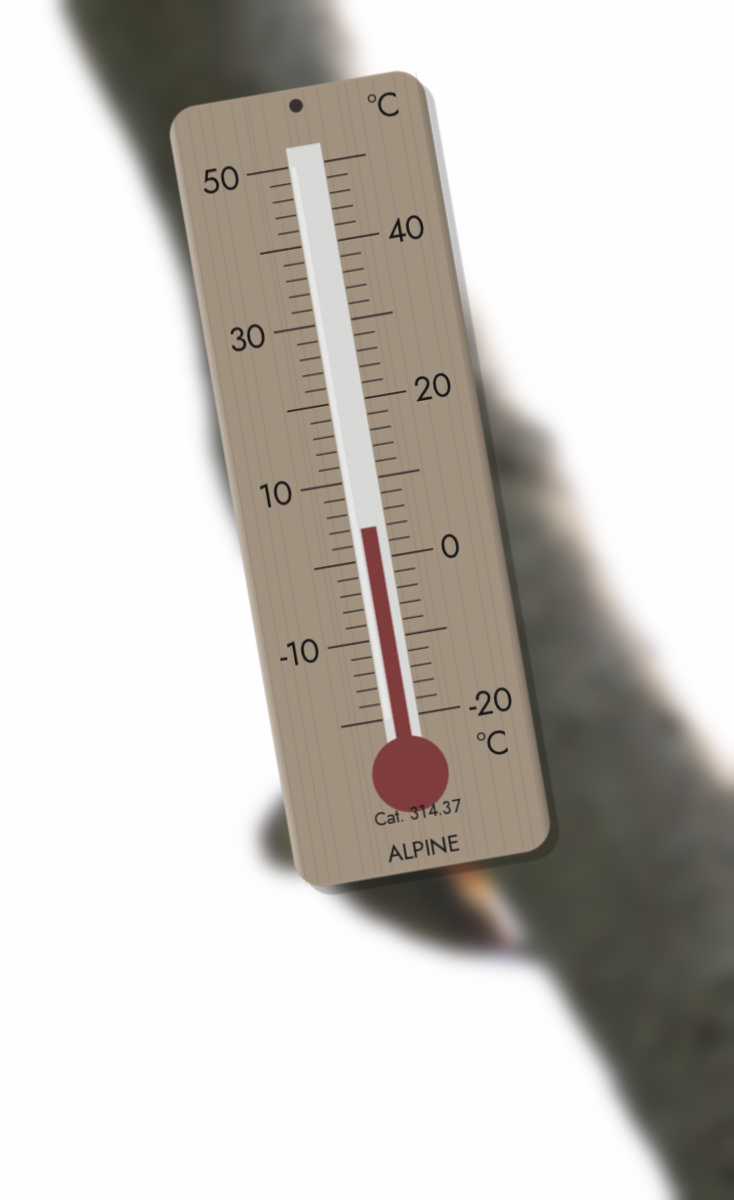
4 °C
